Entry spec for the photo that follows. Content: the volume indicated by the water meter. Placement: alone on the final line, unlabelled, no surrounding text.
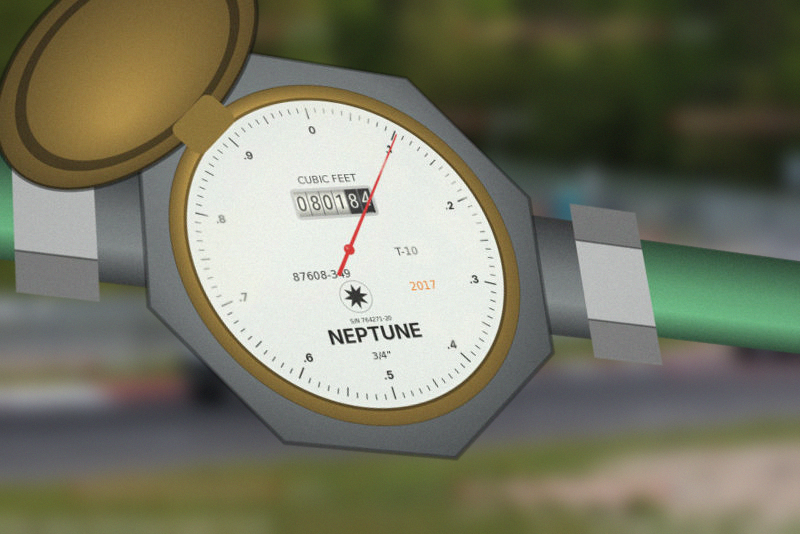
80184.10 ft³
